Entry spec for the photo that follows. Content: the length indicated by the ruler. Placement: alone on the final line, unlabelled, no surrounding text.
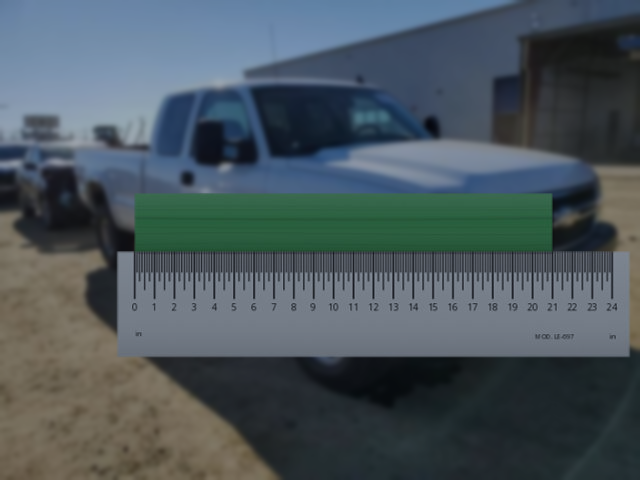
21 in
